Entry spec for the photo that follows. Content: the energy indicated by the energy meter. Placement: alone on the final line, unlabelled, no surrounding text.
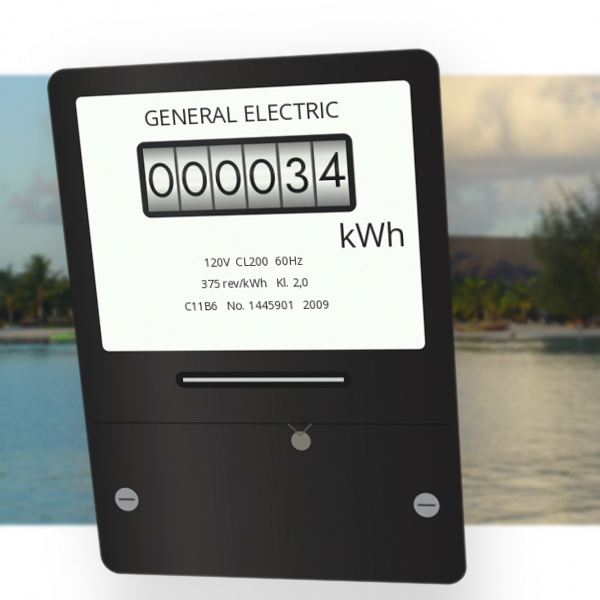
34 kWh
